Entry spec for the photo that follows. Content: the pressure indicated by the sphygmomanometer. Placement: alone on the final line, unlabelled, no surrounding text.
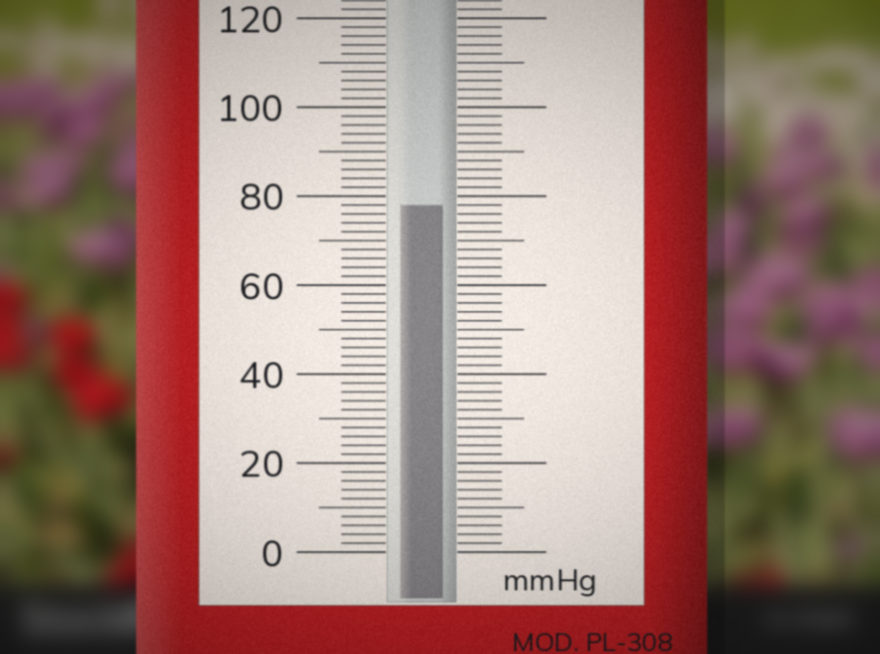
78 mmHg
